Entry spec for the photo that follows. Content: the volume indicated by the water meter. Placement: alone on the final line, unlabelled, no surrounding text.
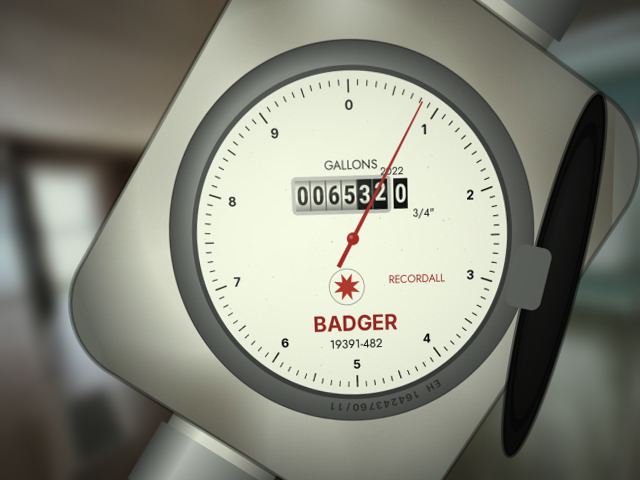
65320.8 gal
